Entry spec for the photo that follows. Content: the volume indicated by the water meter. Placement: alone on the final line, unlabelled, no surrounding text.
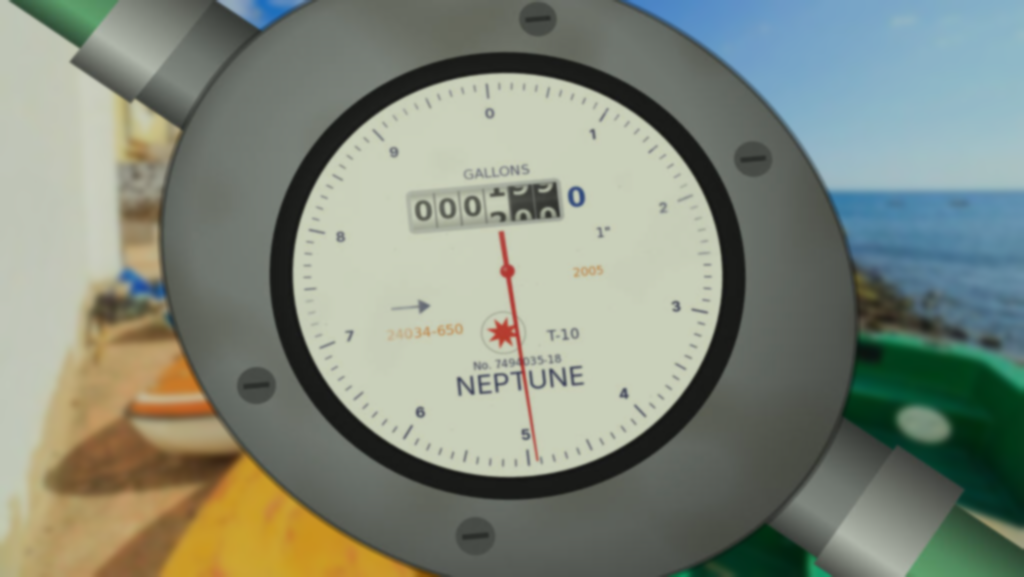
1994.9 gal
